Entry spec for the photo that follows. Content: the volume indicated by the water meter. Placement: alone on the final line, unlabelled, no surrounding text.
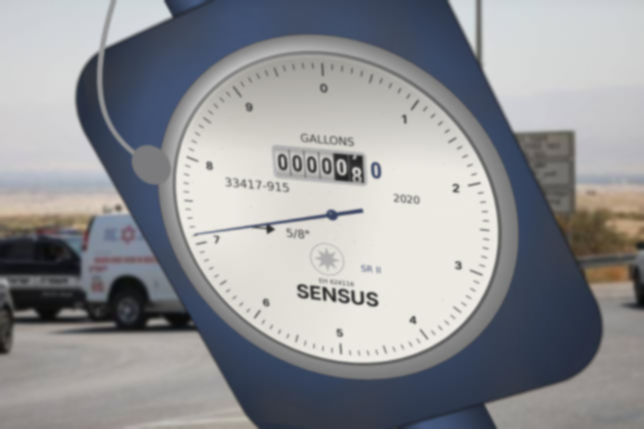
77.1 gal
